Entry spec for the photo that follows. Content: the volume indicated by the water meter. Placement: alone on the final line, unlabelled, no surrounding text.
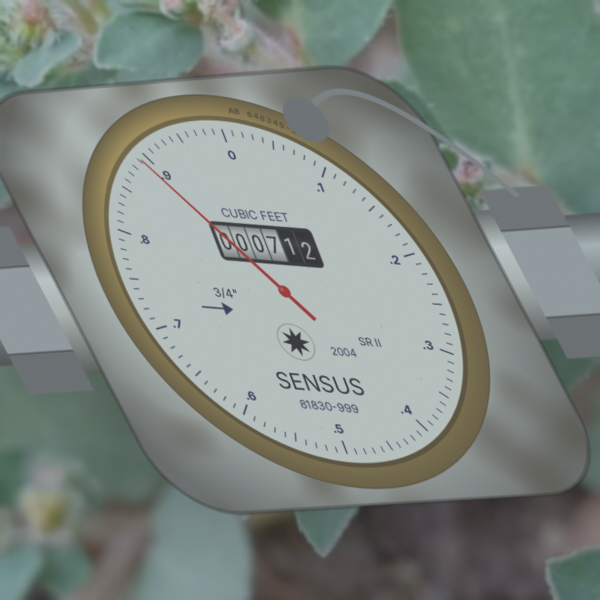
711.89 ft³
